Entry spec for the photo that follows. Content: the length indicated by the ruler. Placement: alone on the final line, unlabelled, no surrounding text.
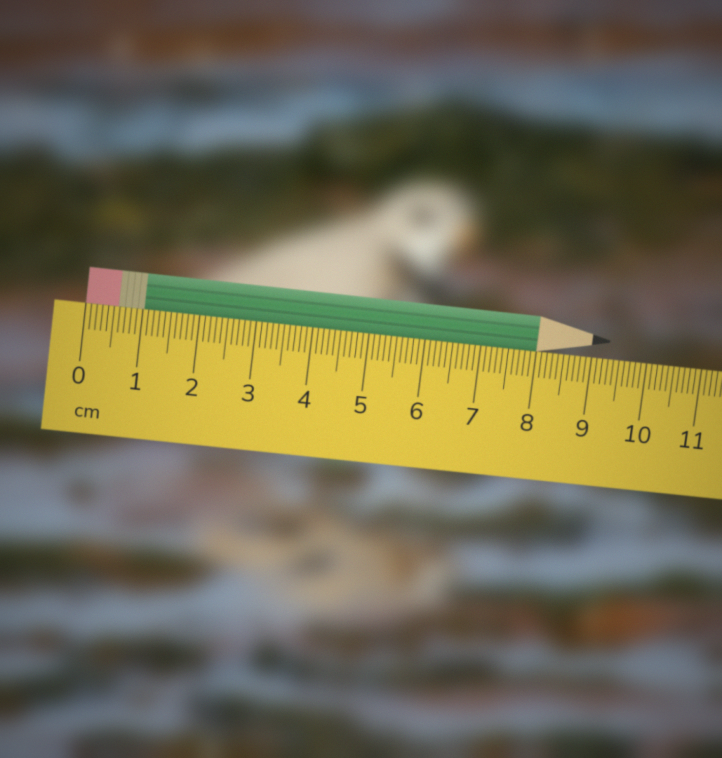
9.3 cm
